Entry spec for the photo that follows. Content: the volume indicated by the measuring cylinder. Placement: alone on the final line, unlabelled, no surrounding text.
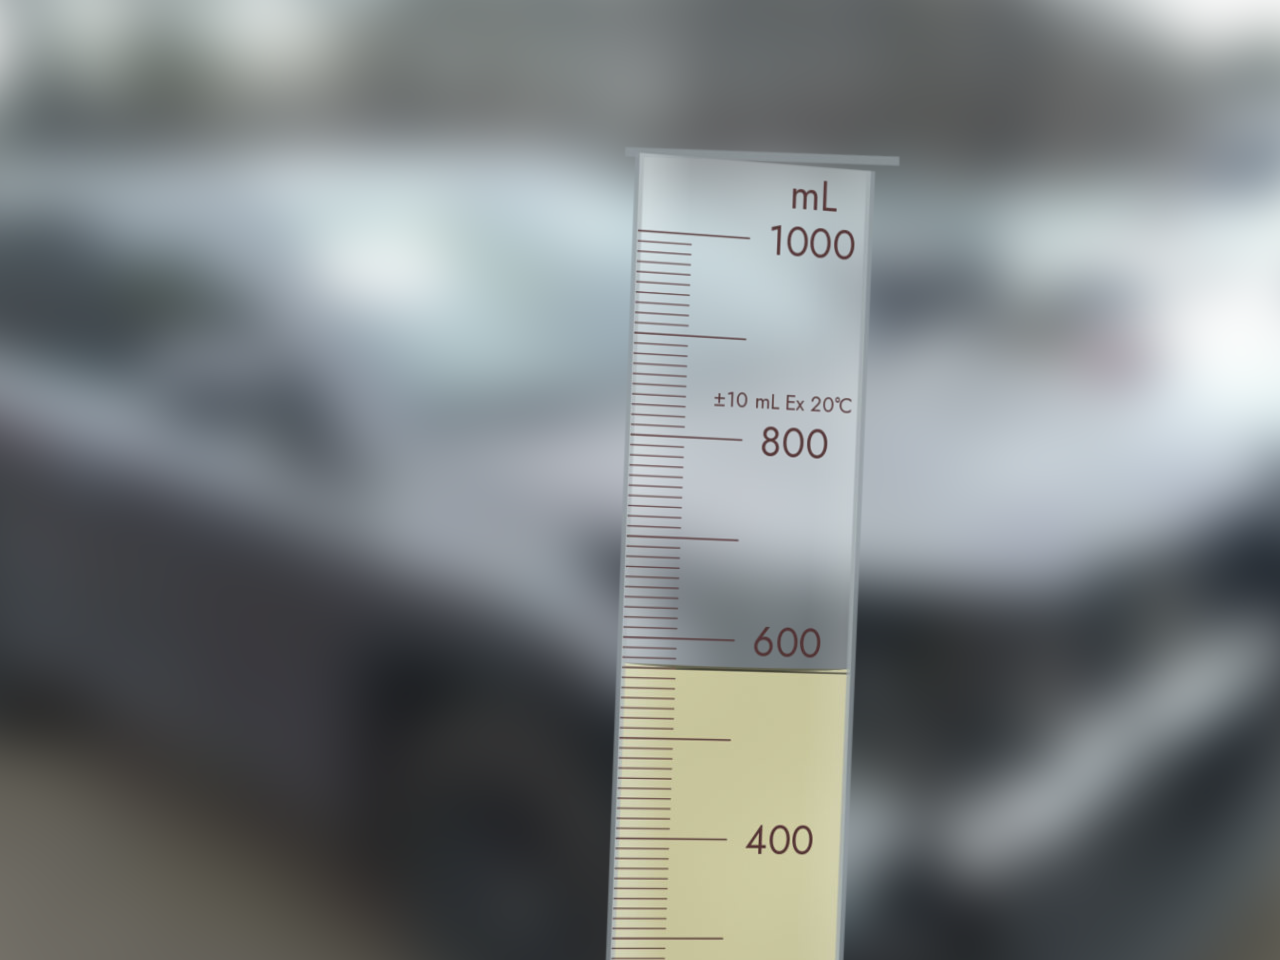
570 mL
